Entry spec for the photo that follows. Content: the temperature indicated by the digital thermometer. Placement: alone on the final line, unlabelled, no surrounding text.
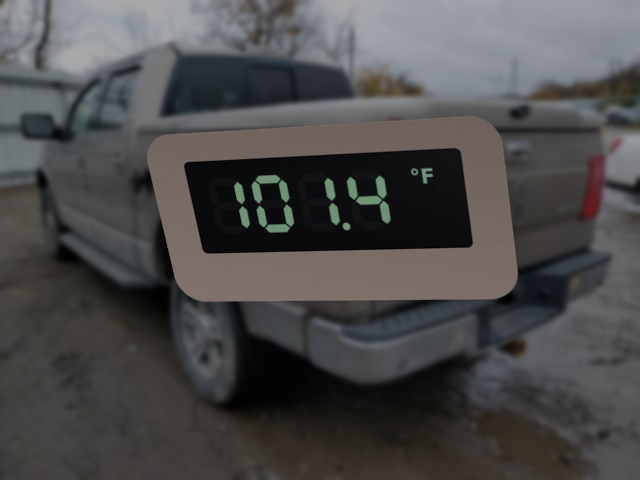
101.4 °F
